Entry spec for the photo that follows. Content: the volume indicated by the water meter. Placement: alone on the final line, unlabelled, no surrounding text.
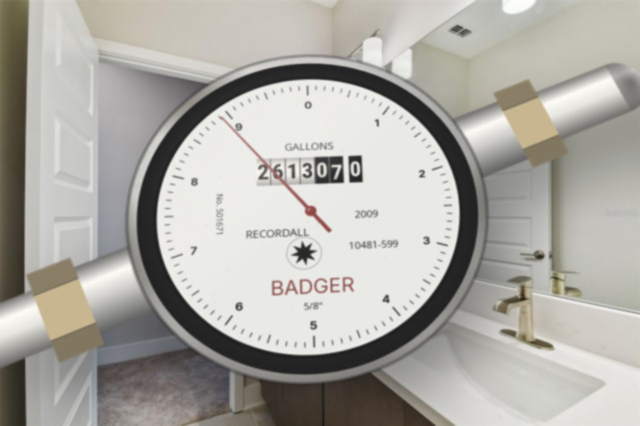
2613068.9 gal
